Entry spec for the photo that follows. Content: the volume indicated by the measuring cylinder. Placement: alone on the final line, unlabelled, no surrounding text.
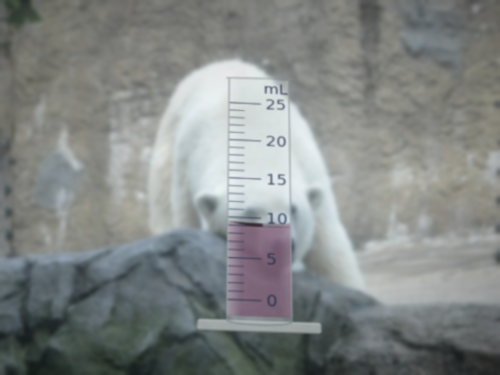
9 mL
